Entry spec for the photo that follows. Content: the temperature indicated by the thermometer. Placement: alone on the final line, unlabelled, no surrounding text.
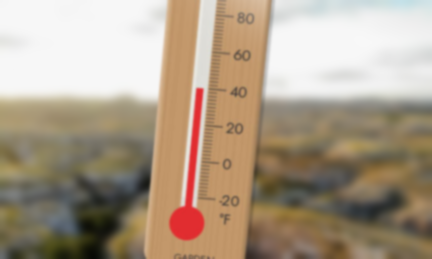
40 °F
